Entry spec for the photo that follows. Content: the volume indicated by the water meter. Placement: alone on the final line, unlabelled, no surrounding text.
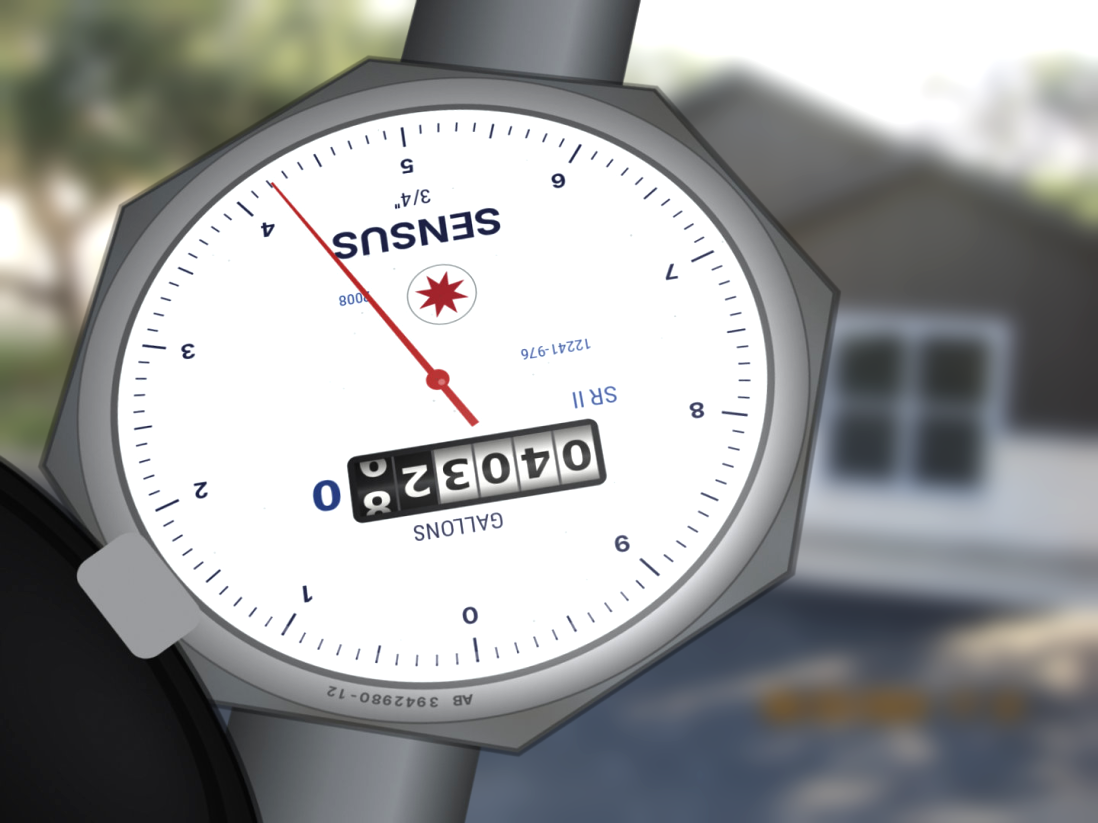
403284.2 gal
